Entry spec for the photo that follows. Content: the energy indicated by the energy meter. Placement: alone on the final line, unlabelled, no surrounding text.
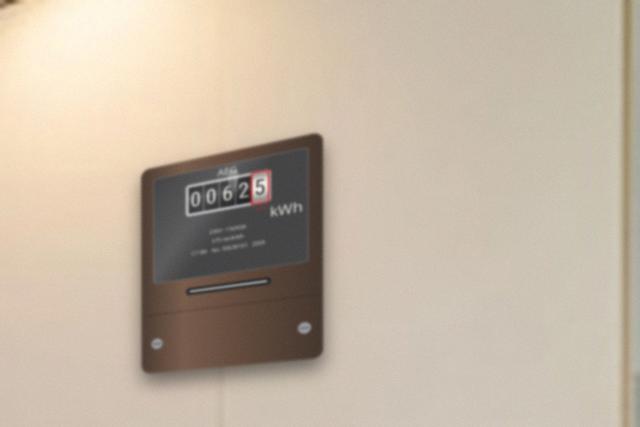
62.5 kWh
